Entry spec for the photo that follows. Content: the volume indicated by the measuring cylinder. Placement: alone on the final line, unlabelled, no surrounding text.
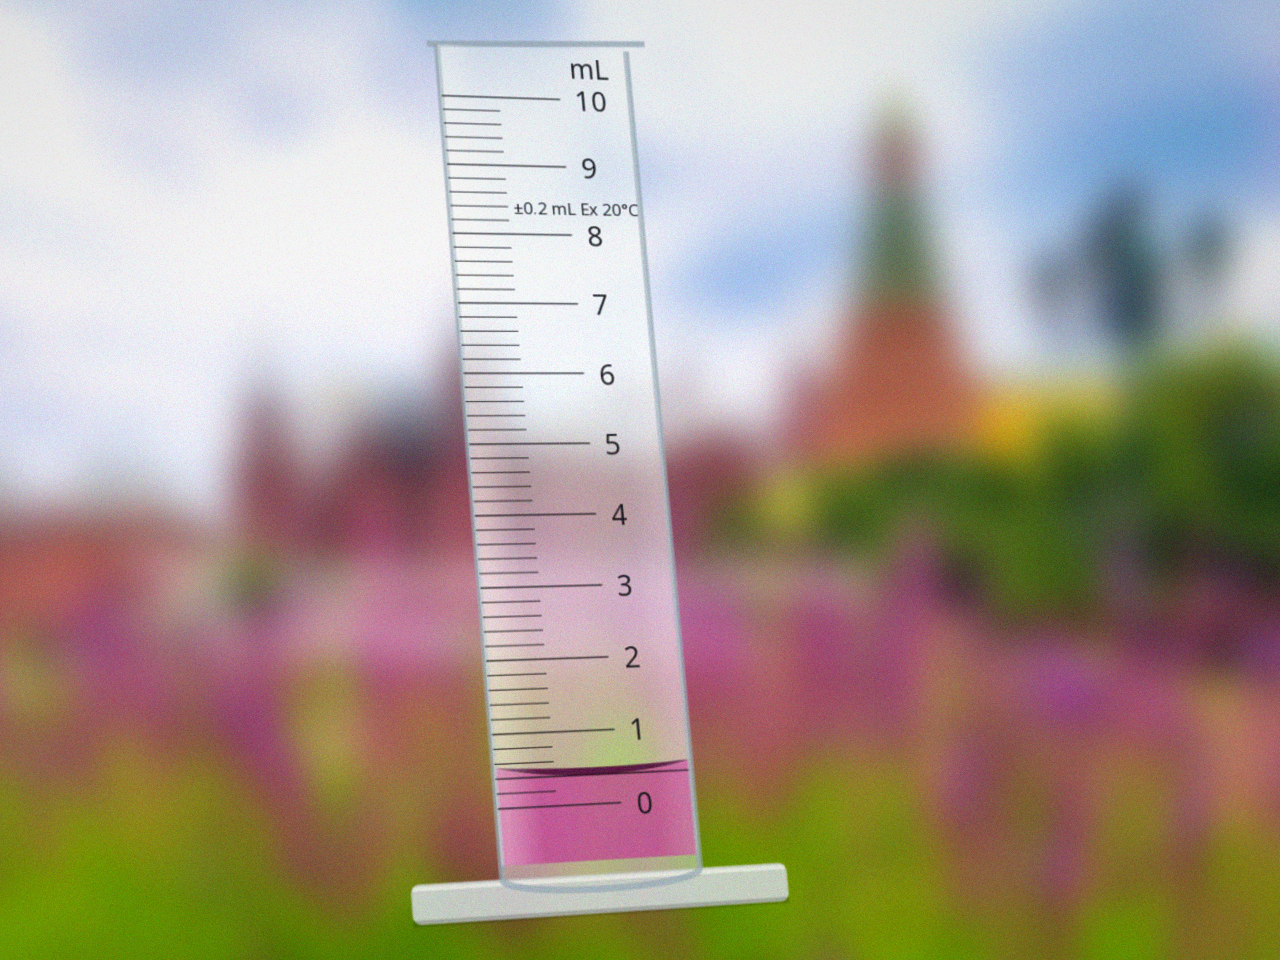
0.4 mL
